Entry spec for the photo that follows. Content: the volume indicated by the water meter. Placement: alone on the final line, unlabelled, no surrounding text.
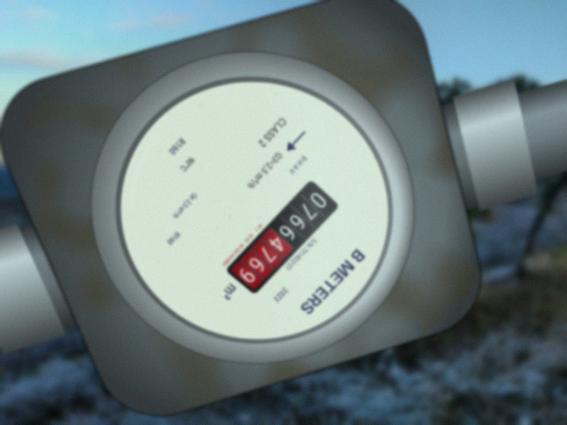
766.4769 m³
